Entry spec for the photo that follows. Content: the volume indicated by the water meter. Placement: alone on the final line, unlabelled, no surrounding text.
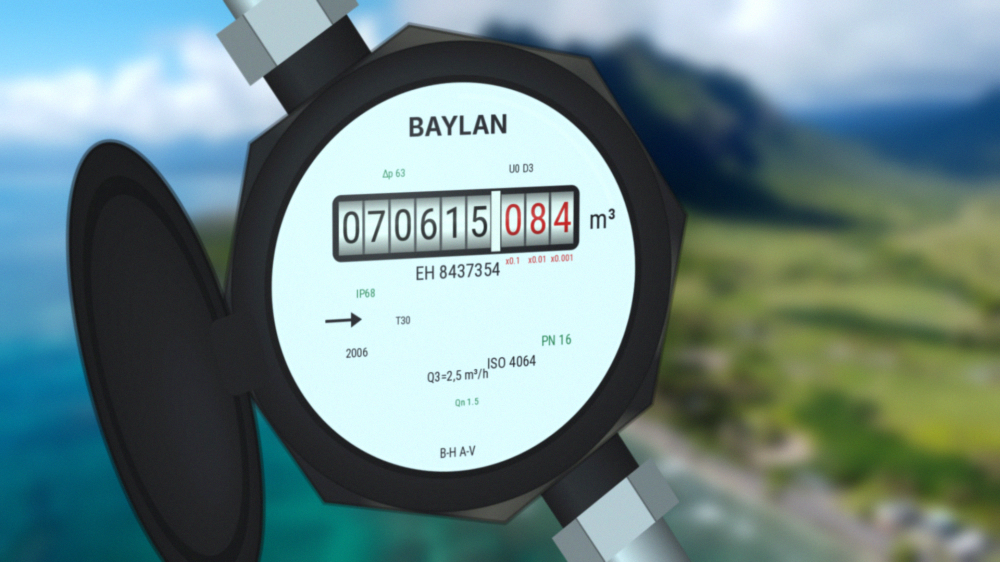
70615.084 m³
